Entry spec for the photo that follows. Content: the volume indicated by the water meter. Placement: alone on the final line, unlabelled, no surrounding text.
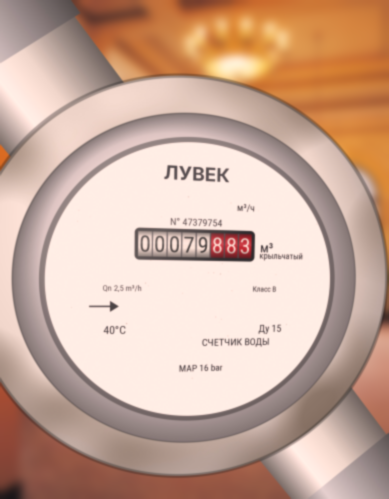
79.883 m³
